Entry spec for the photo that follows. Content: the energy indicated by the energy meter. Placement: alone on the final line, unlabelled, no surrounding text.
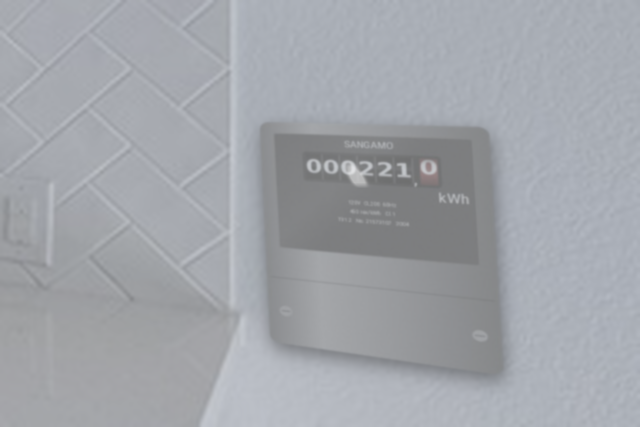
221.0 kWh
